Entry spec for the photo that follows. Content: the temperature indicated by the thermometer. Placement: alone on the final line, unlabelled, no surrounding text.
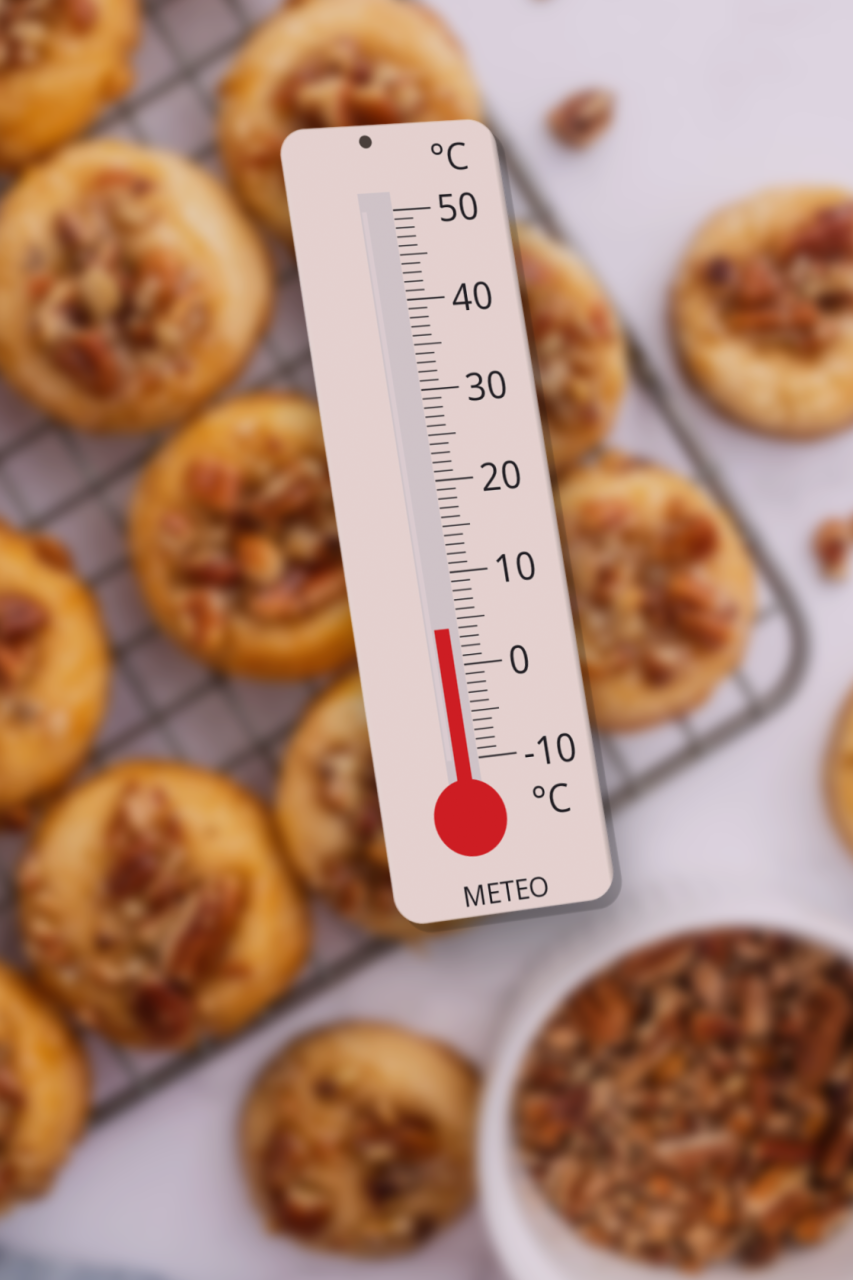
4 °C
